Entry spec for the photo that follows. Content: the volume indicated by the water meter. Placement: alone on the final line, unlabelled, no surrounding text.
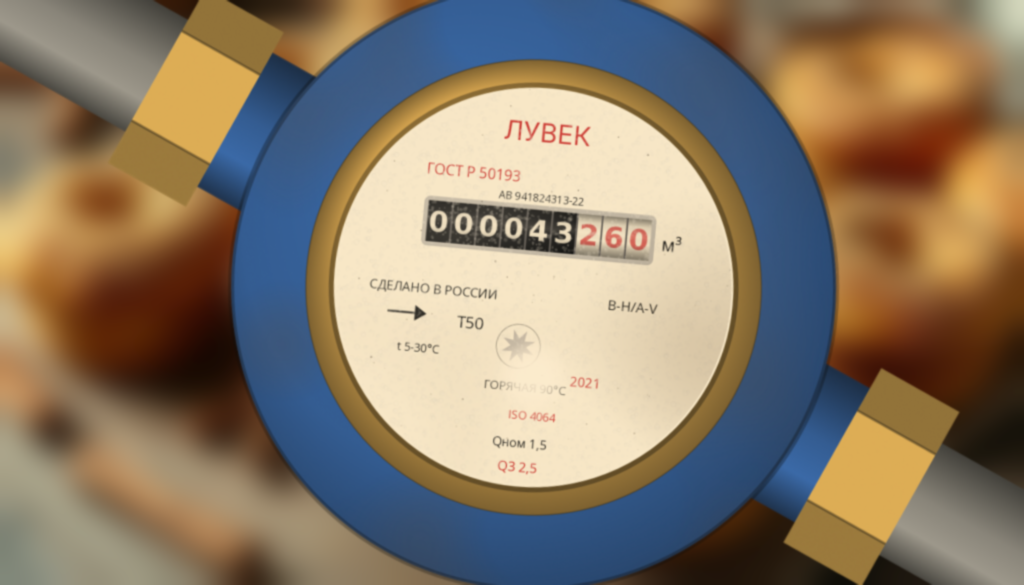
43.260 m³
